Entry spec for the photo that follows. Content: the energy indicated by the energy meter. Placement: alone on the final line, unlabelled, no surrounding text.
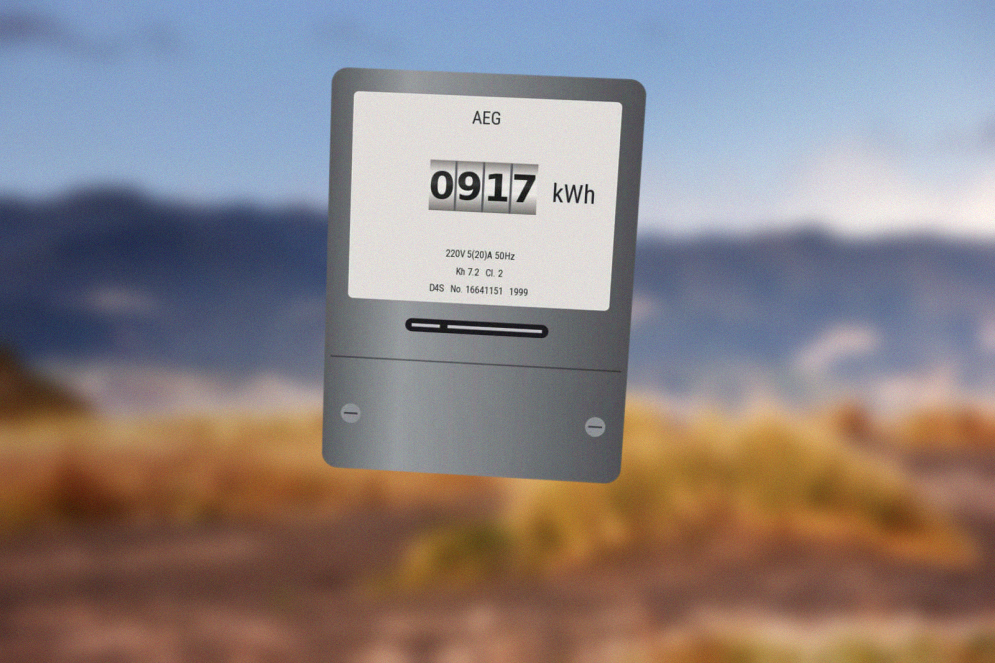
917 kWh
